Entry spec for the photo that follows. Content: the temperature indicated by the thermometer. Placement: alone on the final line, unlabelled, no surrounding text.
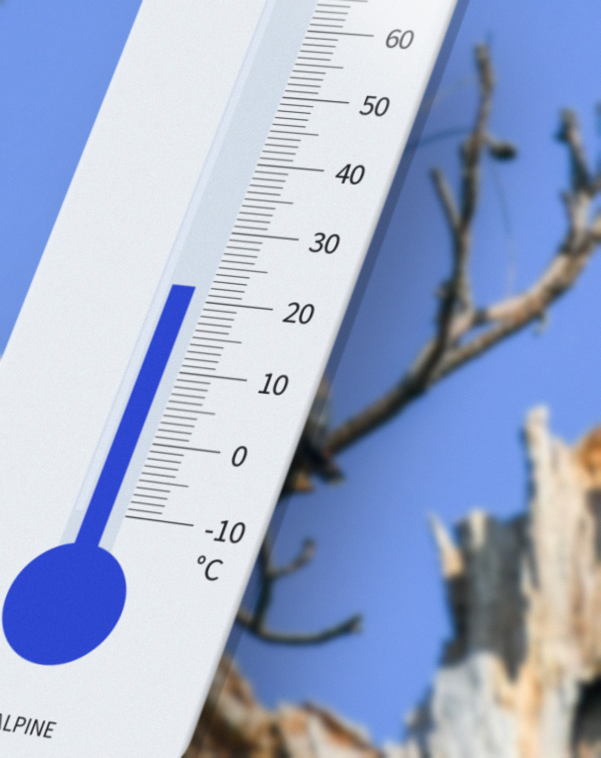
22 °C
